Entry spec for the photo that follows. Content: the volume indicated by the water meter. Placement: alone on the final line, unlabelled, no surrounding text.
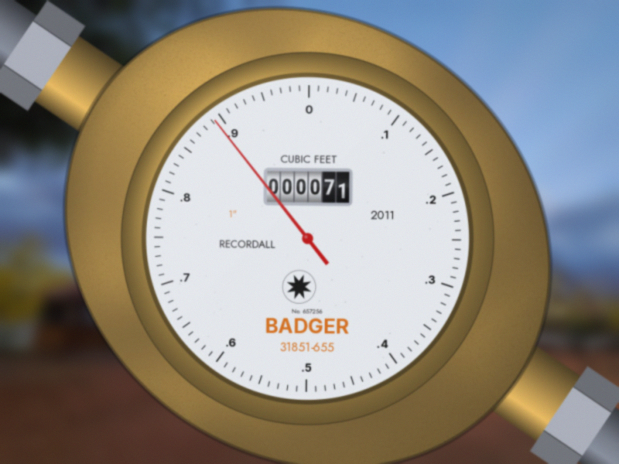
70.89 ft³
